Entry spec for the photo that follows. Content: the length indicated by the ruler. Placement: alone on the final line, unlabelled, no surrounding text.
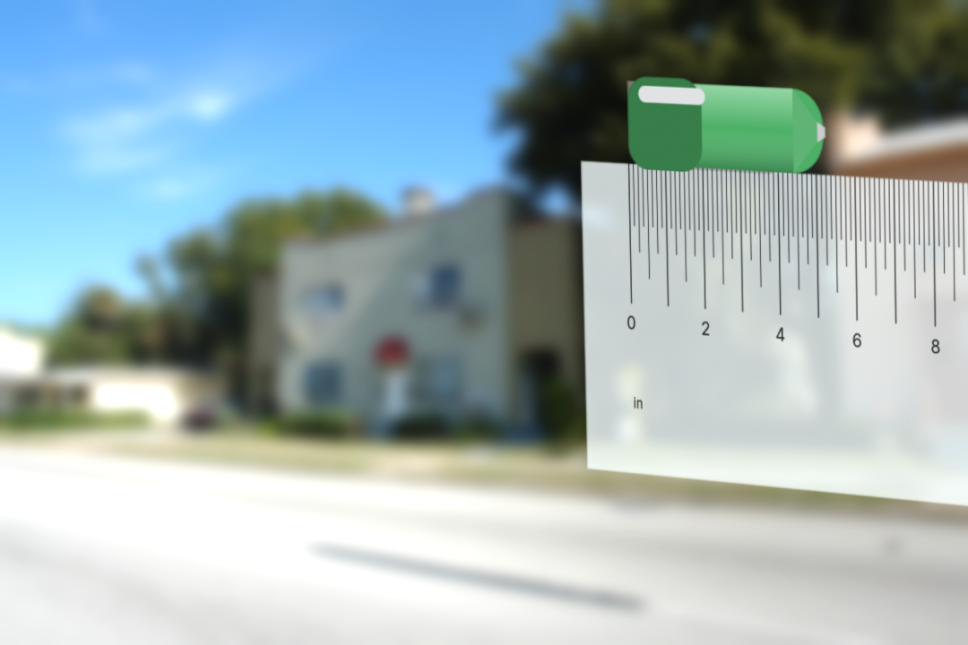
5.25 in
